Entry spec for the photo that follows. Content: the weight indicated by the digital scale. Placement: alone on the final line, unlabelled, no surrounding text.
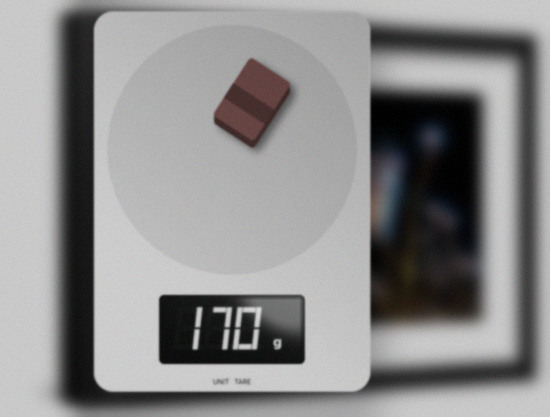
170 g
